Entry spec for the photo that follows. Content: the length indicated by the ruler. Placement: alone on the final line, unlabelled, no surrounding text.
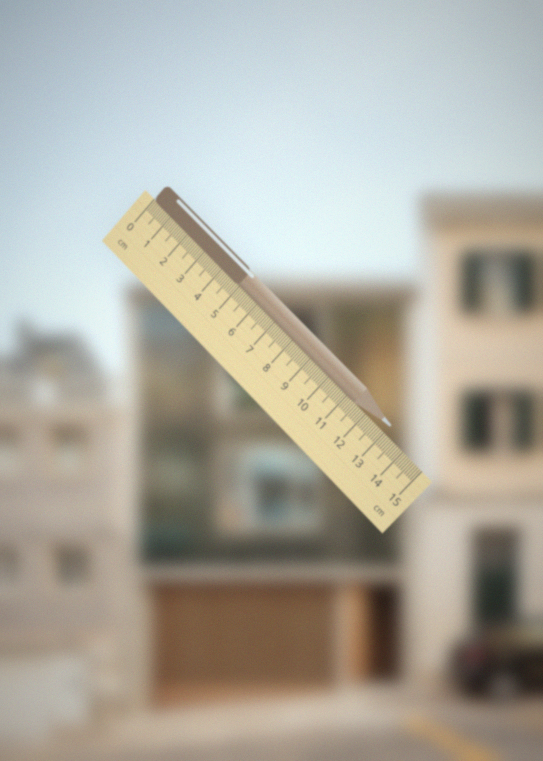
13 cm
